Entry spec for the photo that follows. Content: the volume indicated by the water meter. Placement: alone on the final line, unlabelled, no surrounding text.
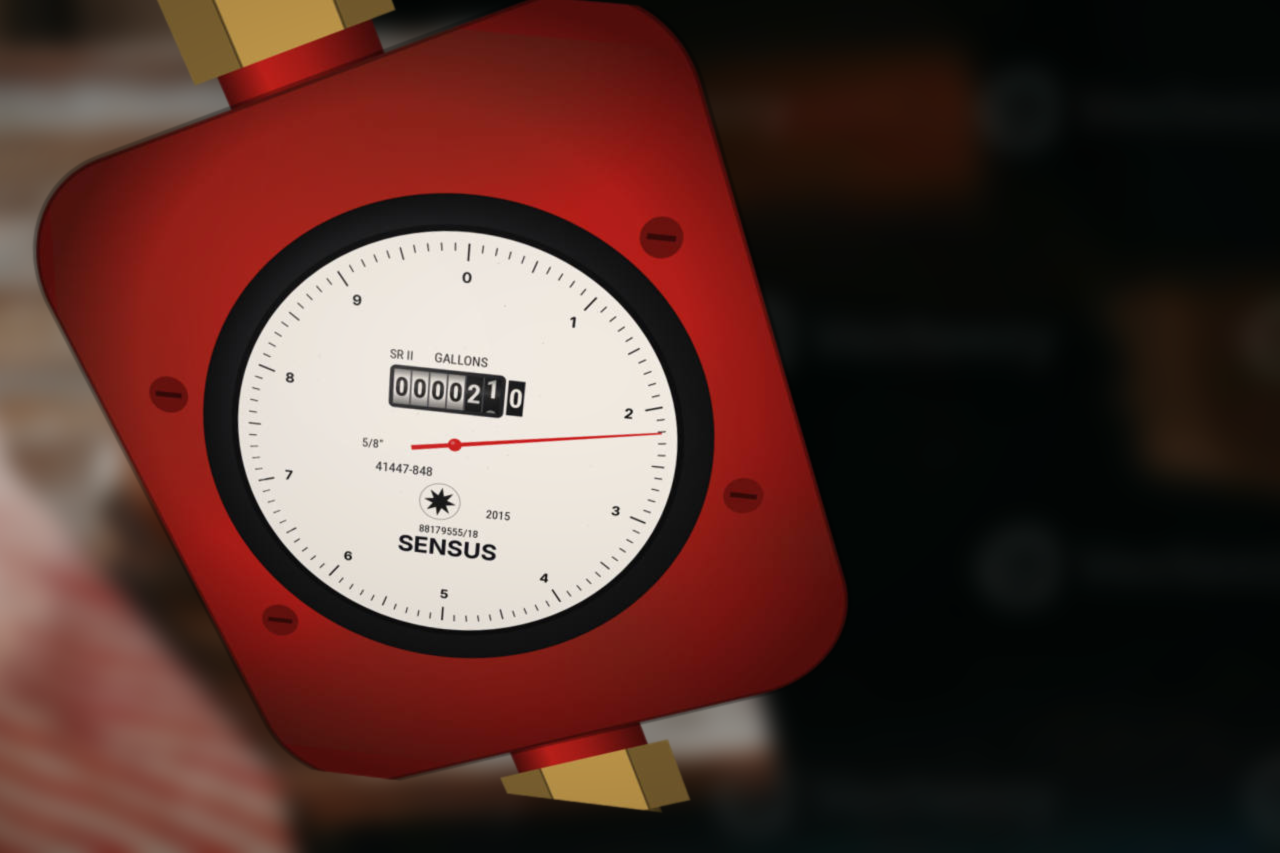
212.2 gal
